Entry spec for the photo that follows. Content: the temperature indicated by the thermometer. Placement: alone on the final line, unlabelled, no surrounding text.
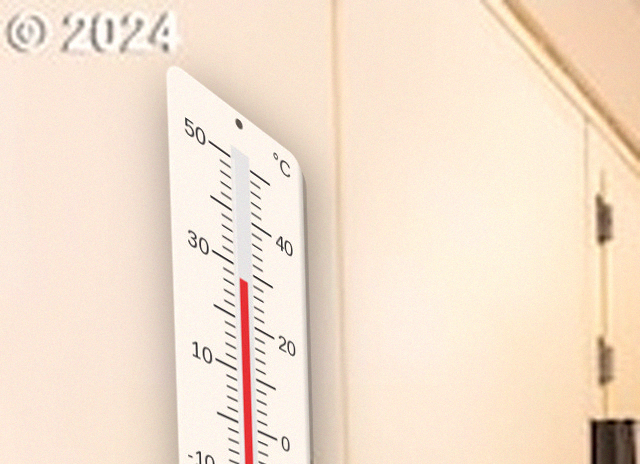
28 °C
